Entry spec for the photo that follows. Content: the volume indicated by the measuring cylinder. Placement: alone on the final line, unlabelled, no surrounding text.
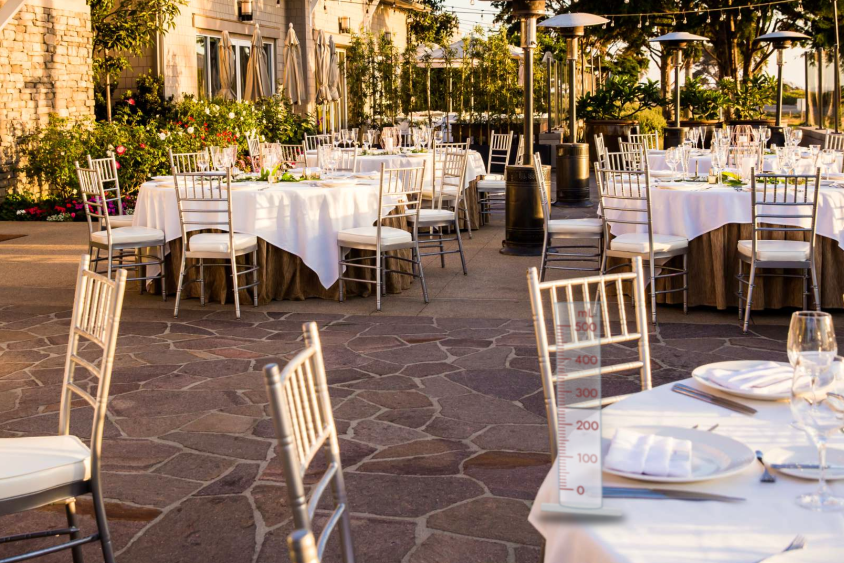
250 mL
